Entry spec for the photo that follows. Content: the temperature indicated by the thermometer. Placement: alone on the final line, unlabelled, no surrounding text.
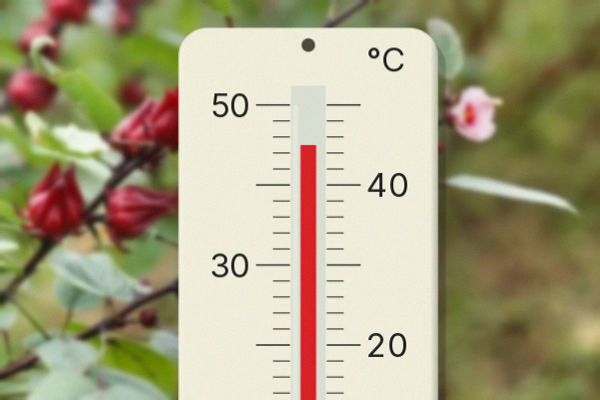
45 °C
